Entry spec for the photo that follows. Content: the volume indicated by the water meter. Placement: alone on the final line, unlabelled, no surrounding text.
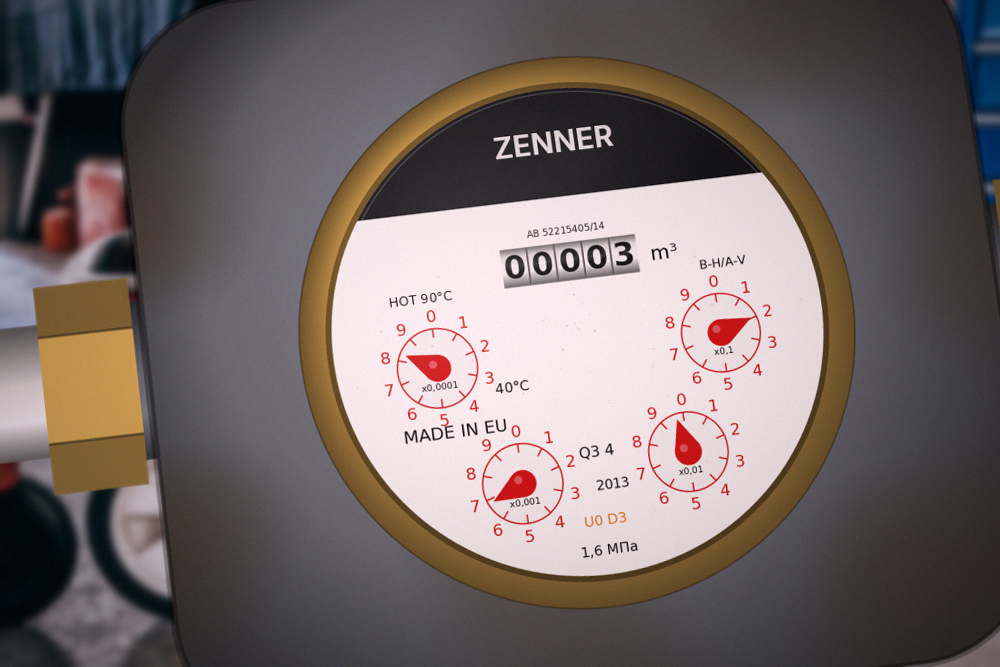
3.1968 m³
